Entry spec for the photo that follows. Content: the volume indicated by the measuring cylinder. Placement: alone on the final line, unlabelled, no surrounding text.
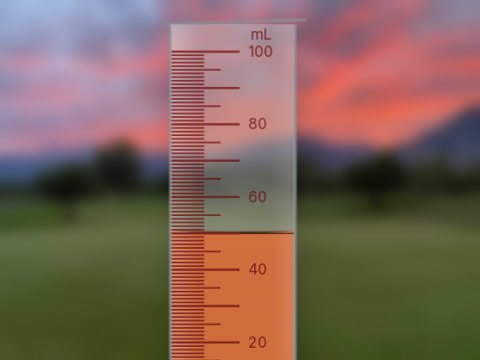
50 mL
